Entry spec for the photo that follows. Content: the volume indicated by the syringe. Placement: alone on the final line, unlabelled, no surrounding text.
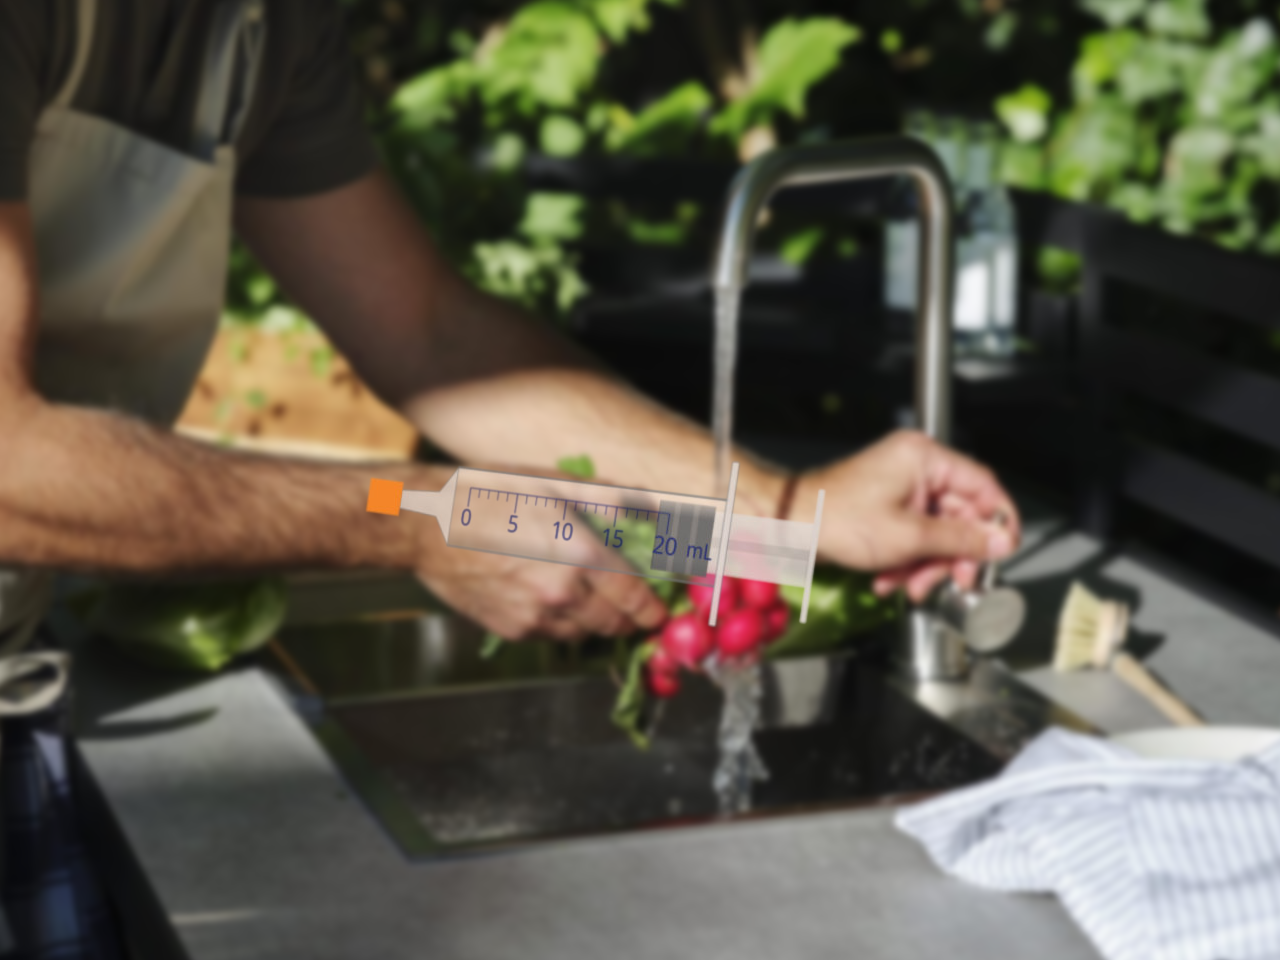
19 mL
